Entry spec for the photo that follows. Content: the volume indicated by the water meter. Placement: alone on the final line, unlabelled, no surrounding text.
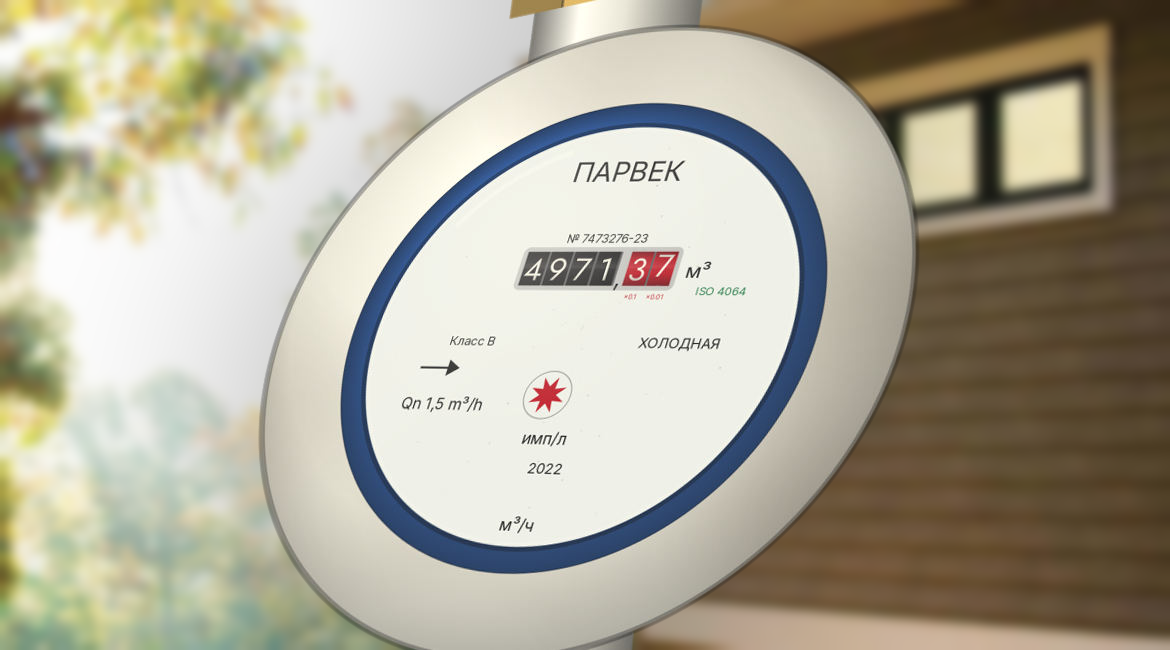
4971.37 m³
